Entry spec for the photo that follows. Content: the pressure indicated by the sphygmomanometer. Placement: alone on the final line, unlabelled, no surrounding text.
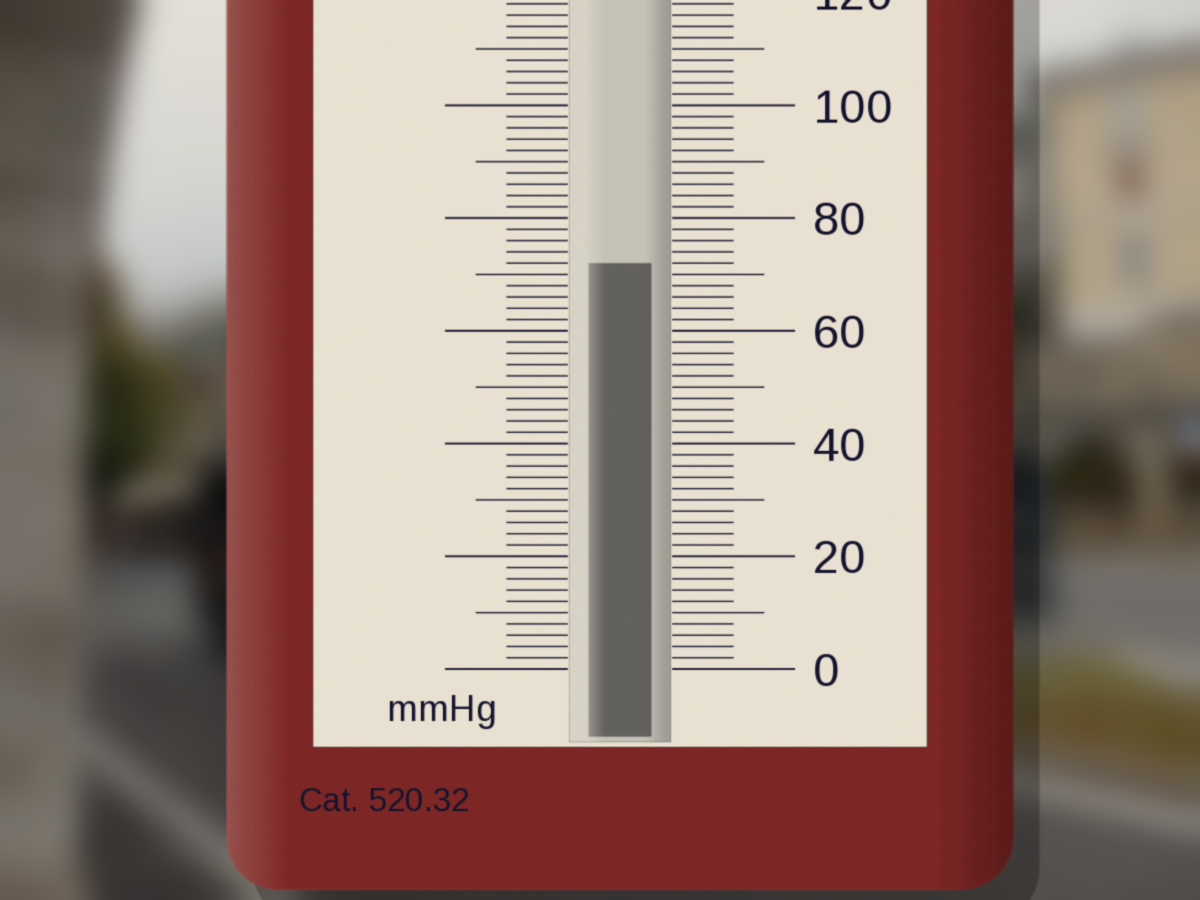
72 mmHg
